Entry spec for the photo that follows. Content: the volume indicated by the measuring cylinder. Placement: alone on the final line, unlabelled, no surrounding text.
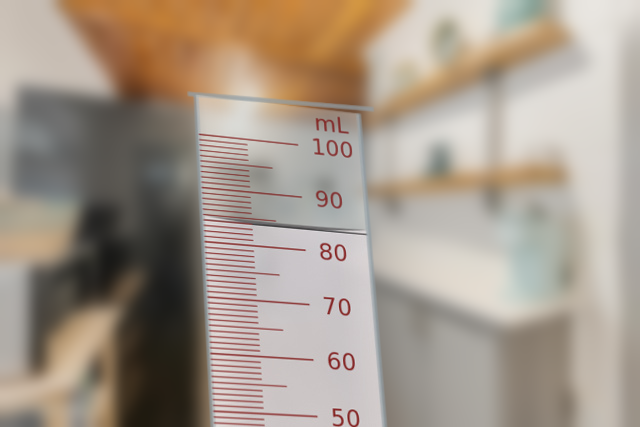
84 mL
